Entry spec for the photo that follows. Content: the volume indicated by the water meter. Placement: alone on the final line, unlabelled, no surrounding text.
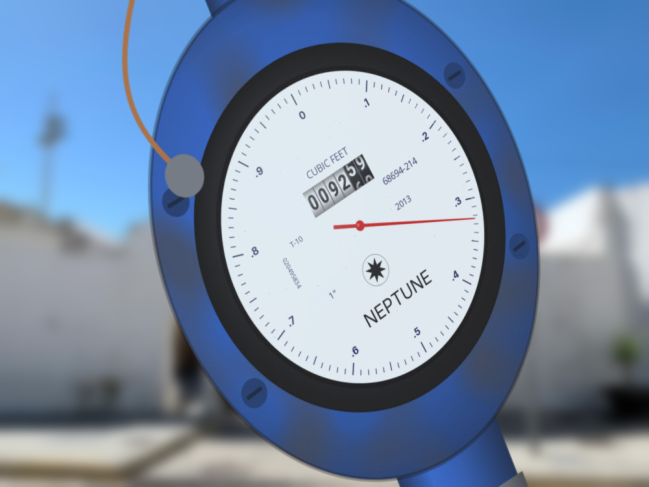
9259.32 ft³
